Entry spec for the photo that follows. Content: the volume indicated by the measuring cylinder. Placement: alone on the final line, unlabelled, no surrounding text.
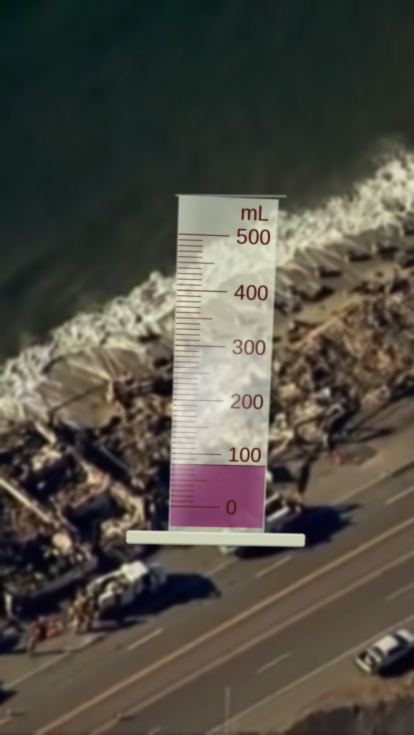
80 mL
